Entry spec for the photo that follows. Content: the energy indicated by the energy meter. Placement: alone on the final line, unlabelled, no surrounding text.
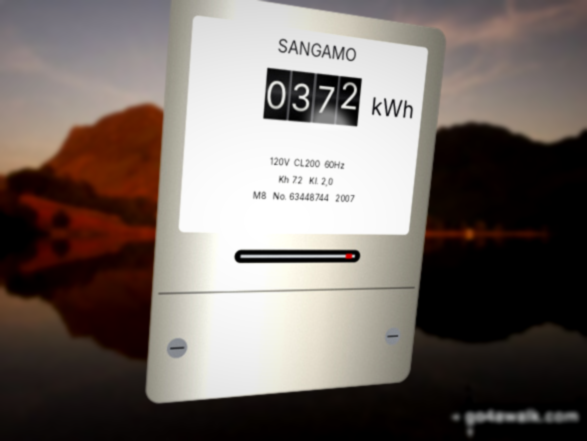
372 kWh
